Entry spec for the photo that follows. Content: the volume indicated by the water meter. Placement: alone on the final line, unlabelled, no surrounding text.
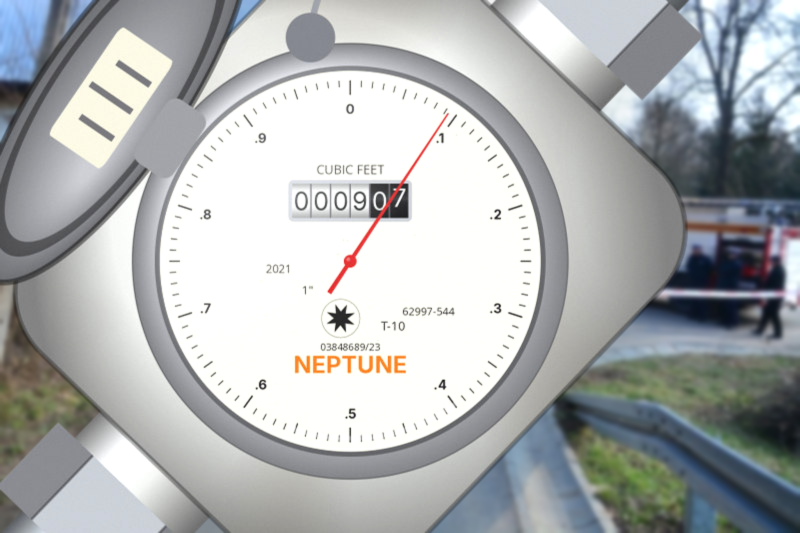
907.09 ft³
